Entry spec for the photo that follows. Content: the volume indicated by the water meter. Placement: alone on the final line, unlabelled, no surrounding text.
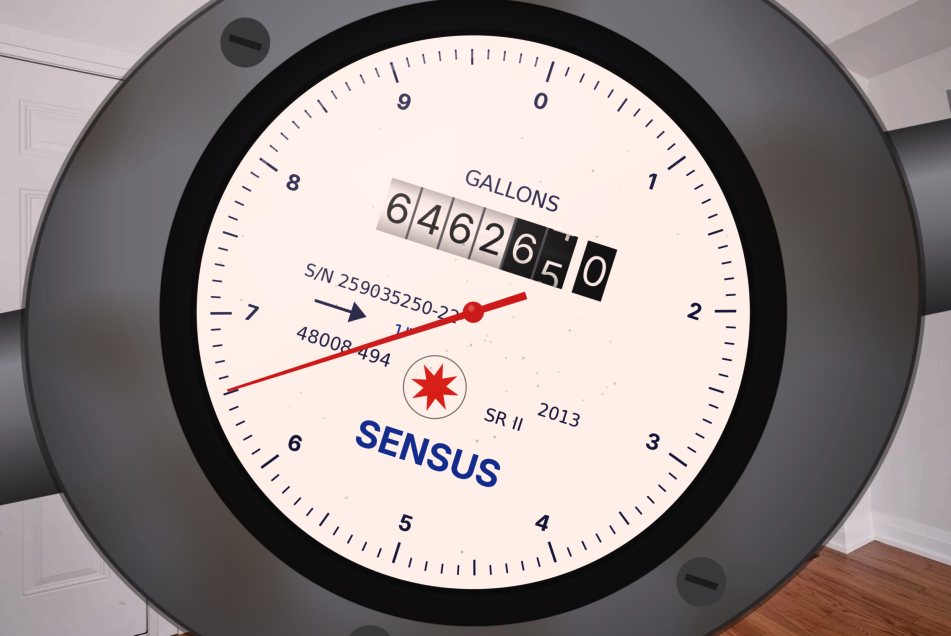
6462646.5 gal
